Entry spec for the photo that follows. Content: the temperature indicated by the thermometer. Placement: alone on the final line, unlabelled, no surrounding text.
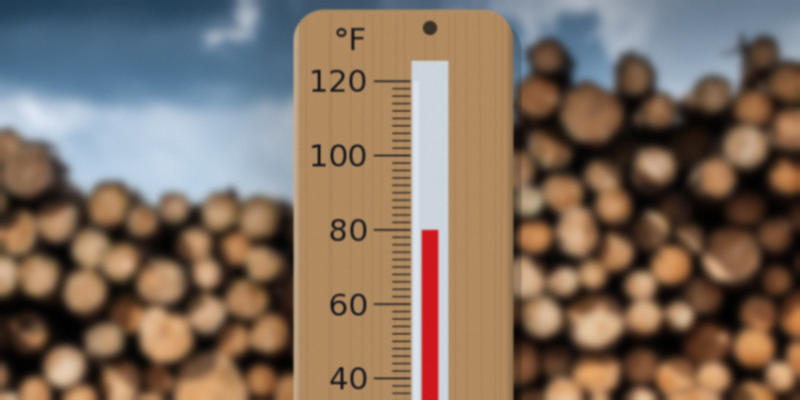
80 °F
